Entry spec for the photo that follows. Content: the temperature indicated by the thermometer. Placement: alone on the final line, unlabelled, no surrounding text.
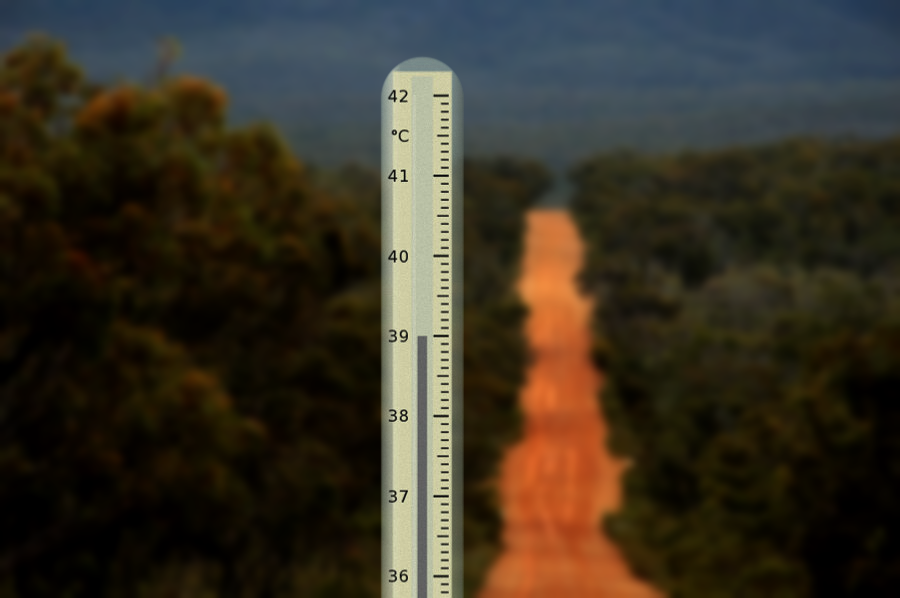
39 °C
